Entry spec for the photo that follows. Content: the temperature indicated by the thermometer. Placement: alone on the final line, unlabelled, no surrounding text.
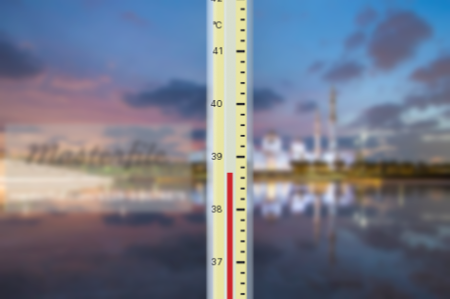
38.7 °C
